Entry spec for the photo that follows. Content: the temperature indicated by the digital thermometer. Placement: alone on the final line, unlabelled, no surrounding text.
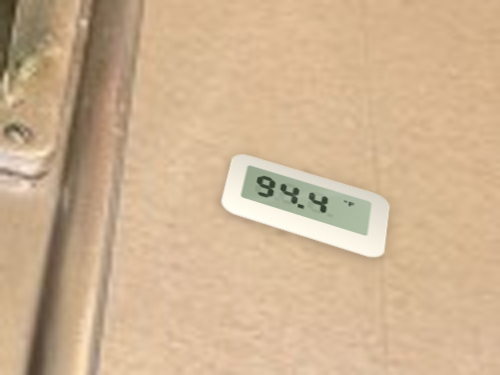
94.4 °F
